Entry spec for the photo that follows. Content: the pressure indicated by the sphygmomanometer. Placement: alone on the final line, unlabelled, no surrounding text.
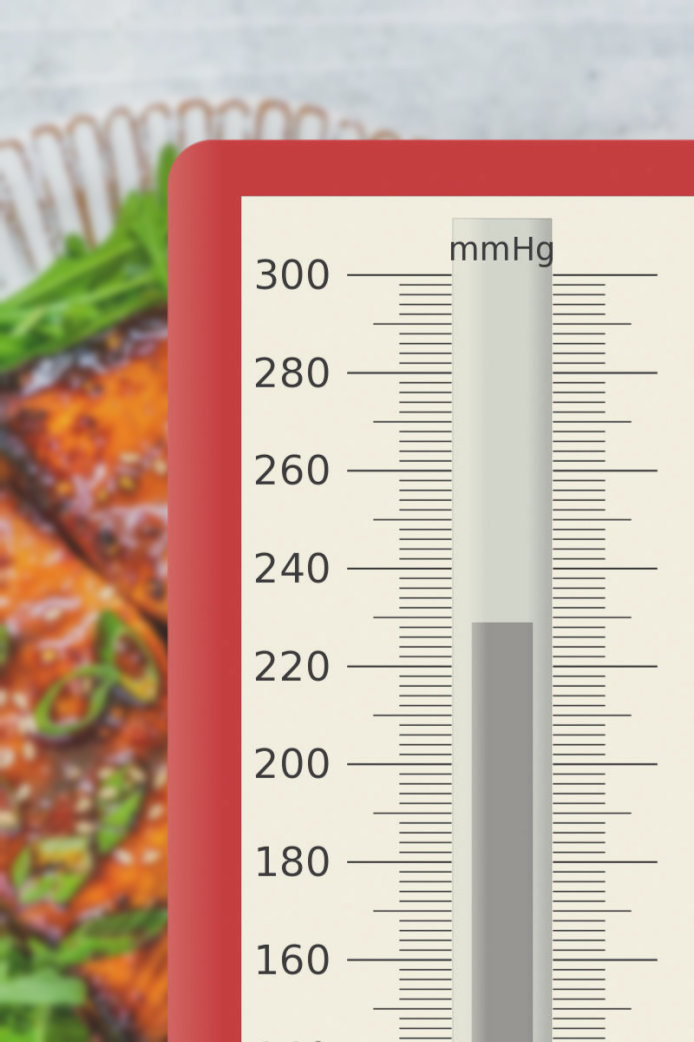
229 mmHg
